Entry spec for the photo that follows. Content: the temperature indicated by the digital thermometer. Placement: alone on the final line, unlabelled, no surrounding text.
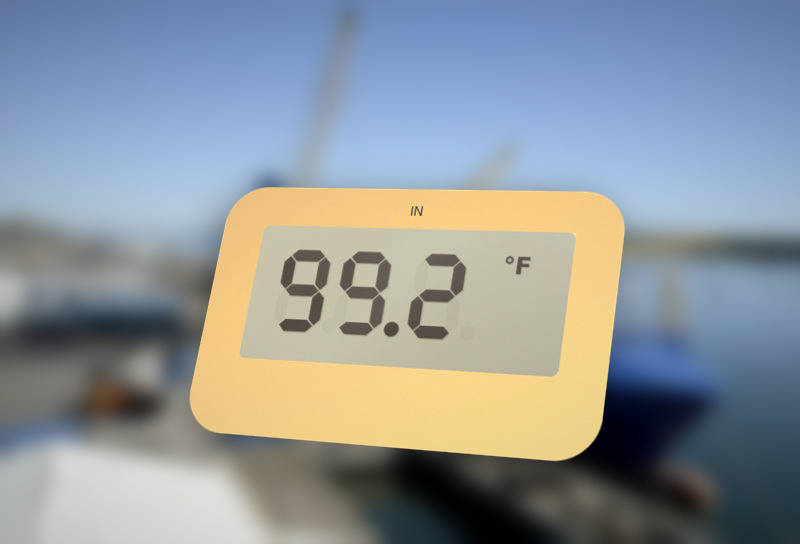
99.2 °F
